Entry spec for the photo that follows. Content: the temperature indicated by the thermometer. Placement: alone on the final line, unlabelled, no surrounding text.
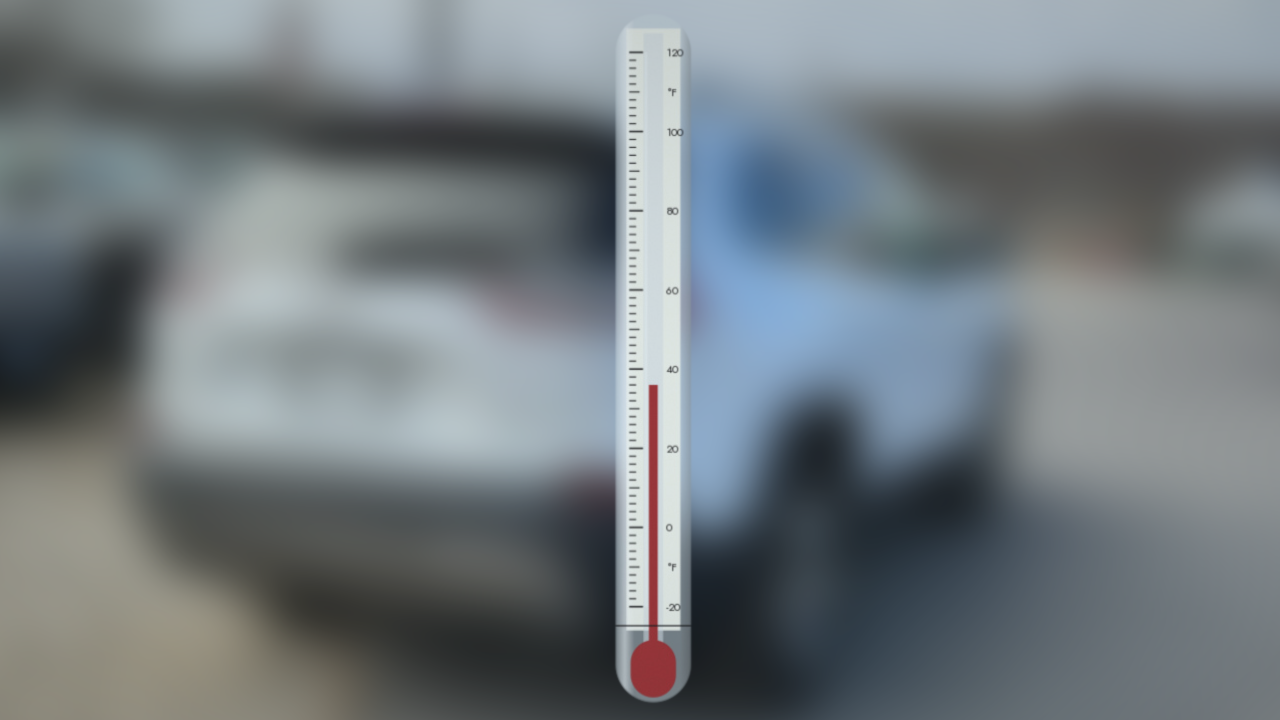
36 °F
